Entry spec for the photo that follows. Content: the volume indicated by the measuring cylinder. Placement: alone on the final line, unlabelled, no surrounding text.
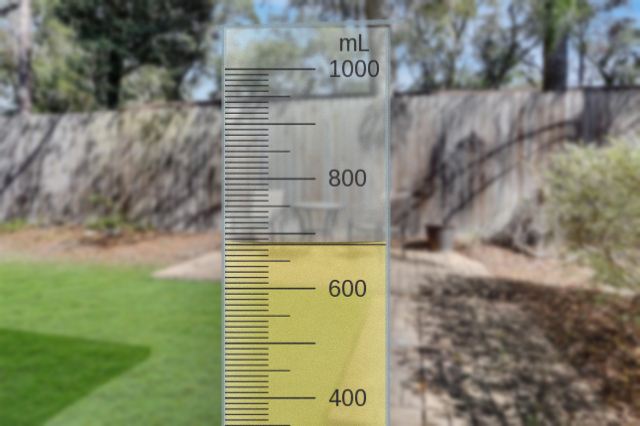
680 mL
